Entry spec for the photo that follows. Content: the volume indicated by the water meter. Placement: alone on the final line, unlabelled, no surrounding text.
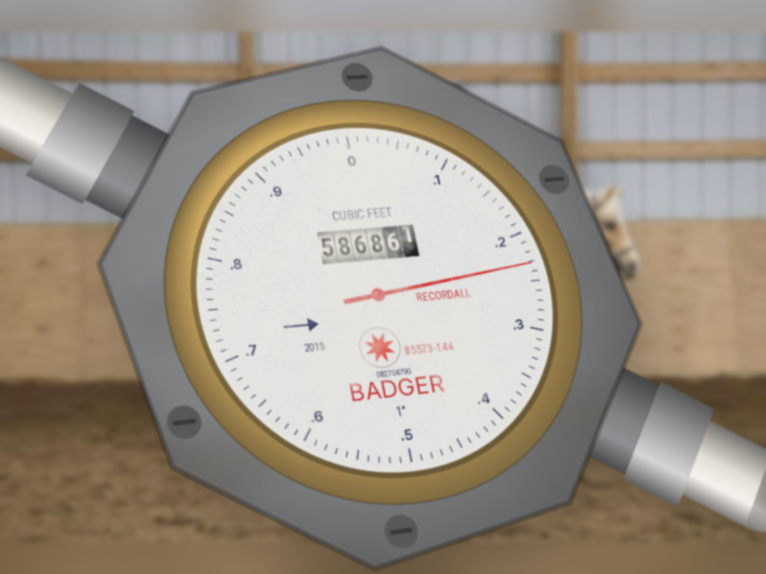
586861.23 ft³
